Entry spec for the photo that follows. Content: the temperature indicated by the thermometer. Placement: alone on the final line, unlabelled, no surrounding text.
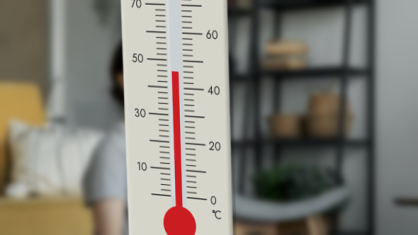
46 °C
